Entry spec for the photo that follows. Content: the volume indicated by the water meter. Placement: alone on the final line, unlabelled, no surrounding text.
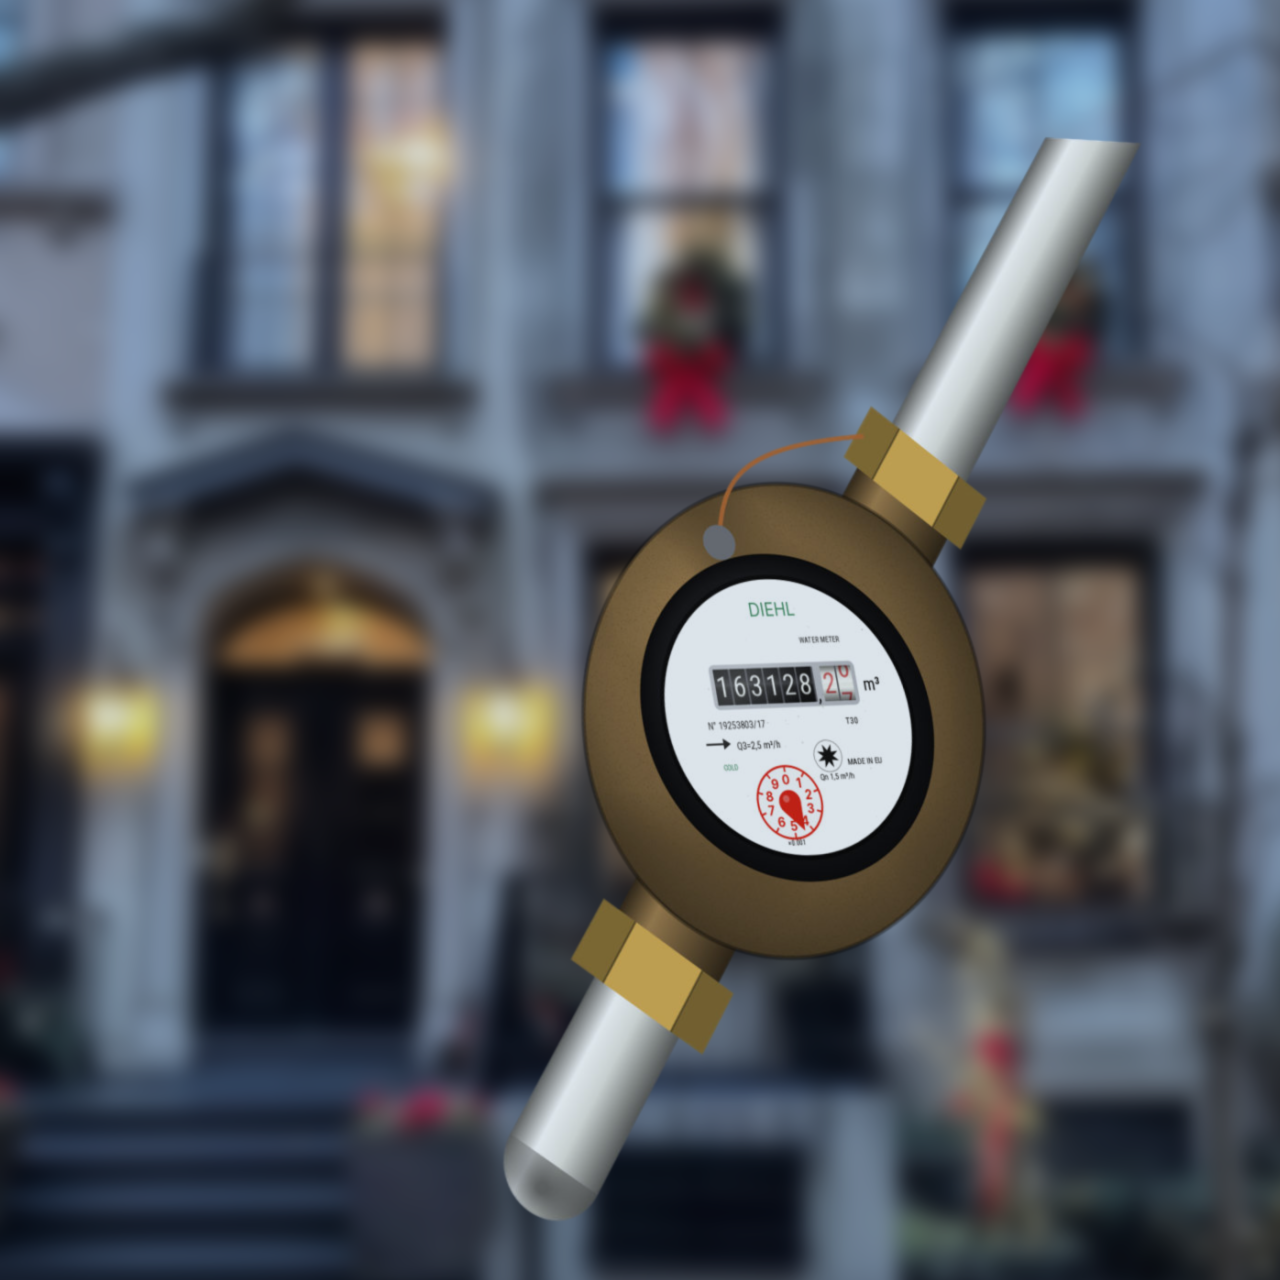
163128.264 m³
